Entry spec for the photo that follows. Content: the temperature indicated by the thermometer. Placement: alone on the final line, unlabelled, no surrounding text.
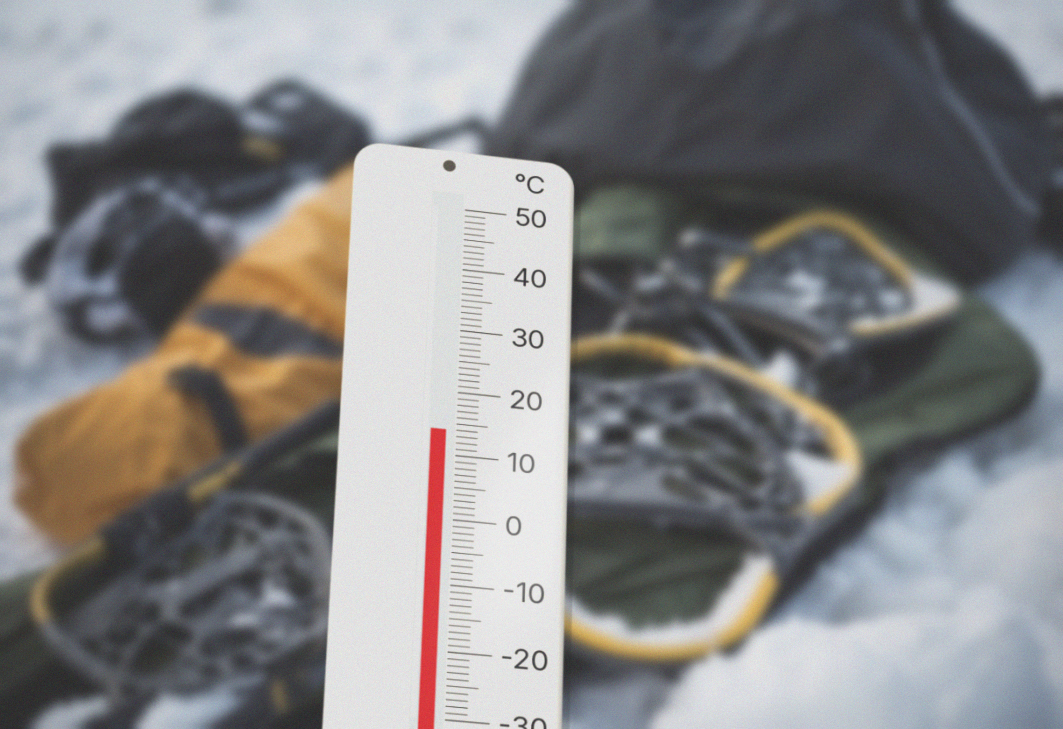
14 °C
